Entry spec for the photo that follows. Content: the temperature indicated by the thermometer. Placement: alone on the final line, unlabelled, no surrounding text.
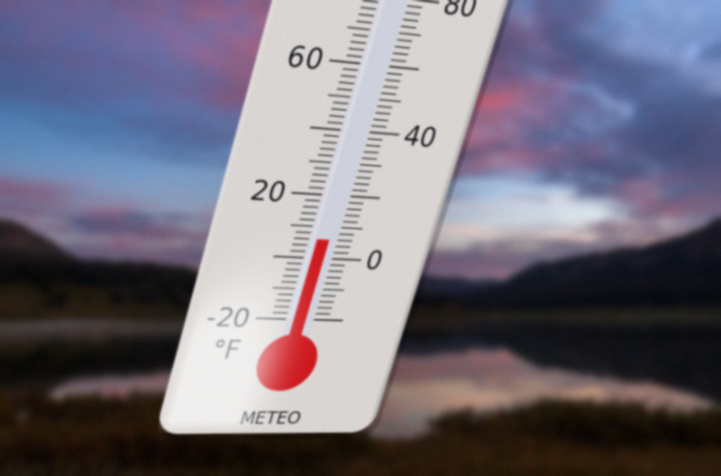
6 °F
